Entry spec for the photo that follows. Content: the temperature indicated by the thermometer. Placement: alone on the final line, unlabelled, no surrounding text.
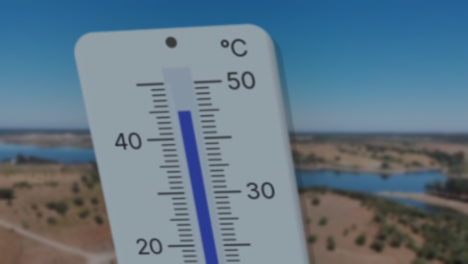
45 °C
